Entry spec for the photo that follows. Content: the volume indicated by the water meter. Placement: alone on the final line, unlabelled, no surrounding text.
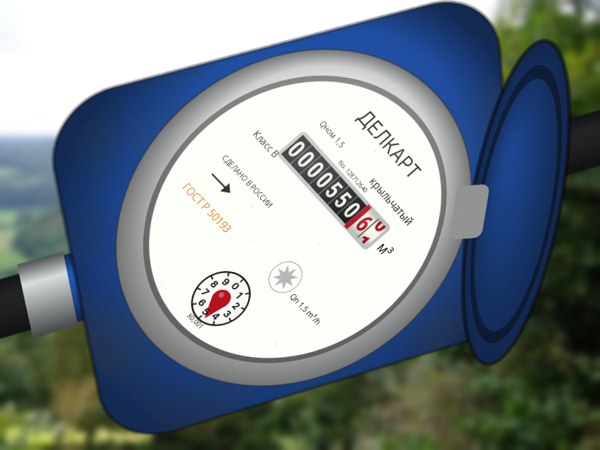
550.604 m³
